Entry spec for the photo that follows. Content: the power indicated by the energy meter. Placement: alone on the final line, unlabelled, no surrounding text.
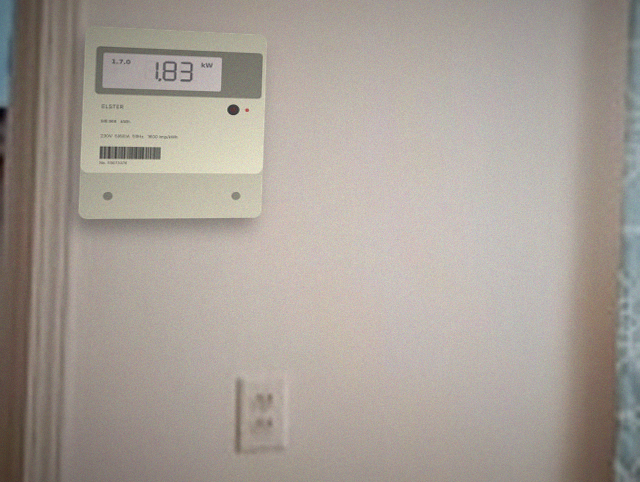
1.83 kW
